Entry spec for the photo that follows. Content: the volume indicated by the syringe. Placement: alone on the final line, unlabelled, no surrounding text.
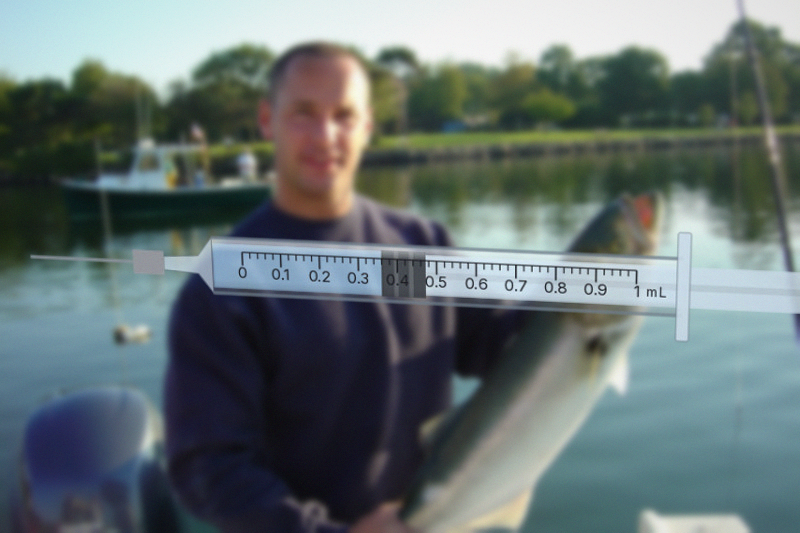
0.36 mL
